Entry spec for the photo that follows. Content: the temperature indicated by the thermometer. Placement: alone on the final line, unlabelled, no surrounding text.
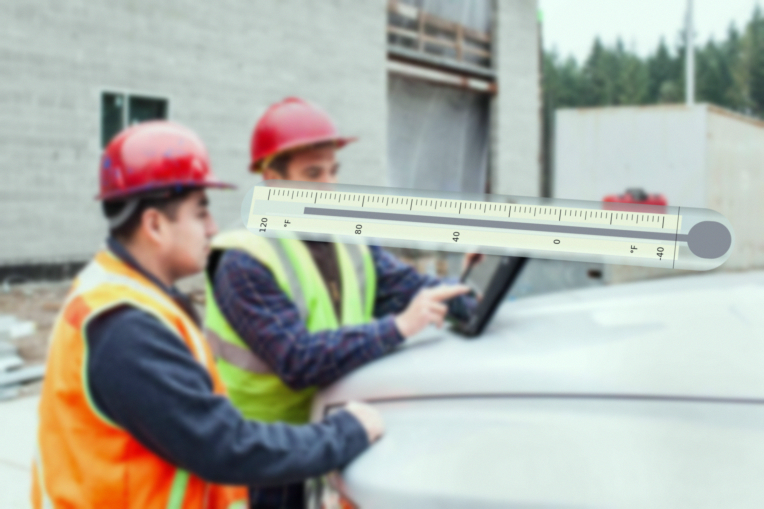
104 °F
